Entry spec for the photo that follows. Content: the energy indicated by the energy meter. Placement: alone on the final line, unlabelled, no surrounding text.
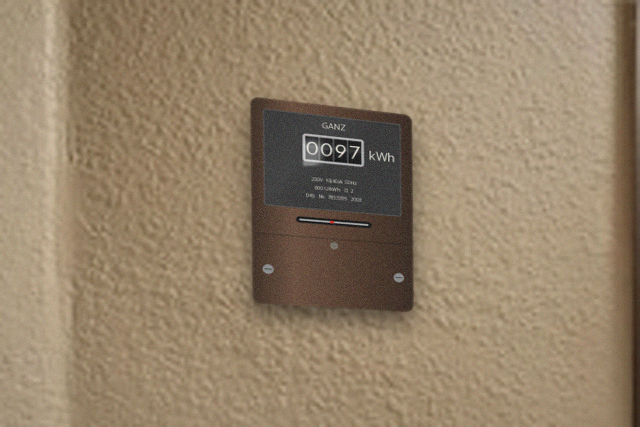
97 kWh
